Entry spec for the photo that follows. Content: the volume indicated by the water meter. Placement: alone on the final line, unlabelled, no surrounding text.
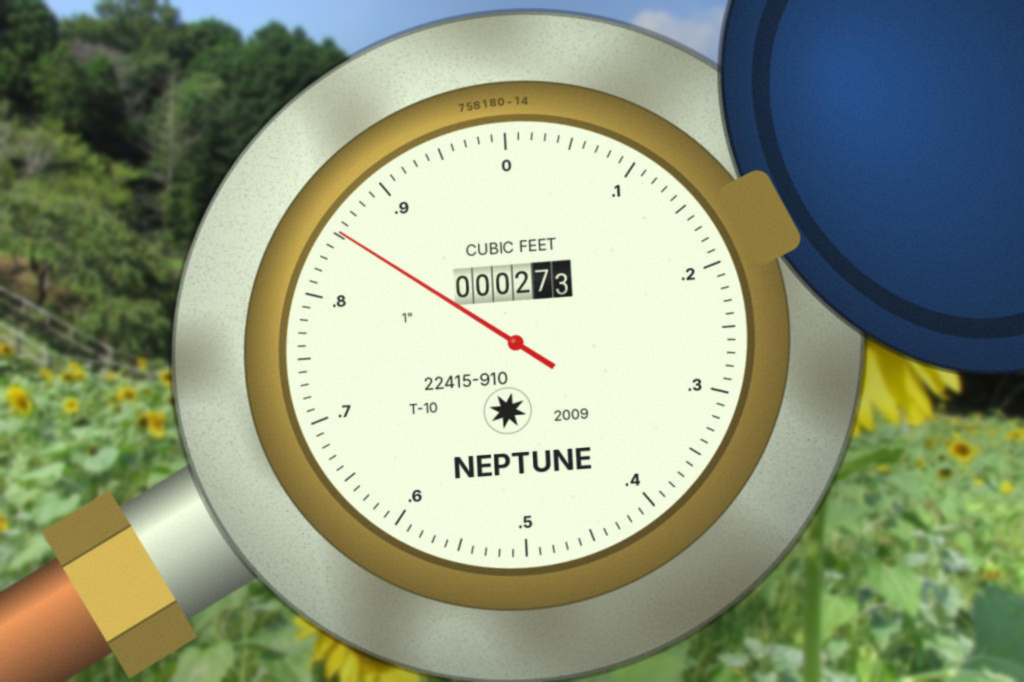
272.85 ft³
